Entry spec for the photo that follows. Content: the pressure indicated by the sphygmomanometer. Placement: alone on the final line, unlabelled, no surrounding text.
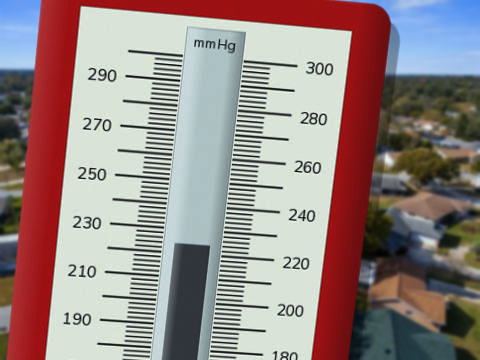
224 mmHg
